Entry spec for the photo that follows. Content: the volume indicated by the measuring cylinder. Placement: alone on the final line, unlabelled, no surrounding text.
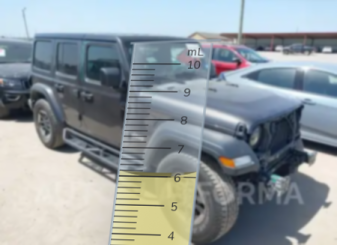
6 mL
